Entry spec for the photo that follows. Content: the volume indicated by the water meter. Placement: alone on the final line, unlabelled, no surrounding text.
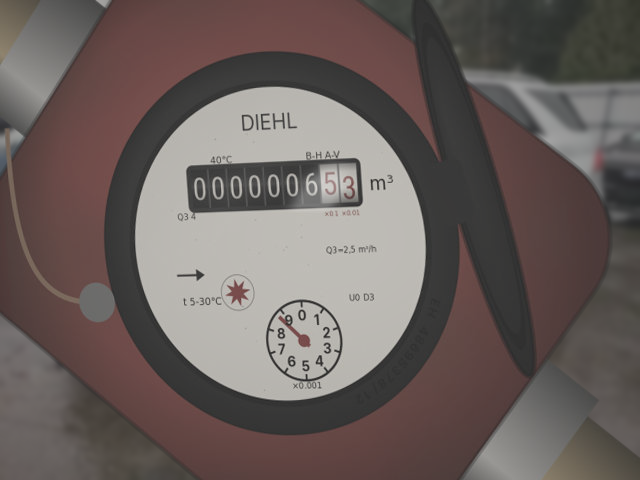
6.528 m³
